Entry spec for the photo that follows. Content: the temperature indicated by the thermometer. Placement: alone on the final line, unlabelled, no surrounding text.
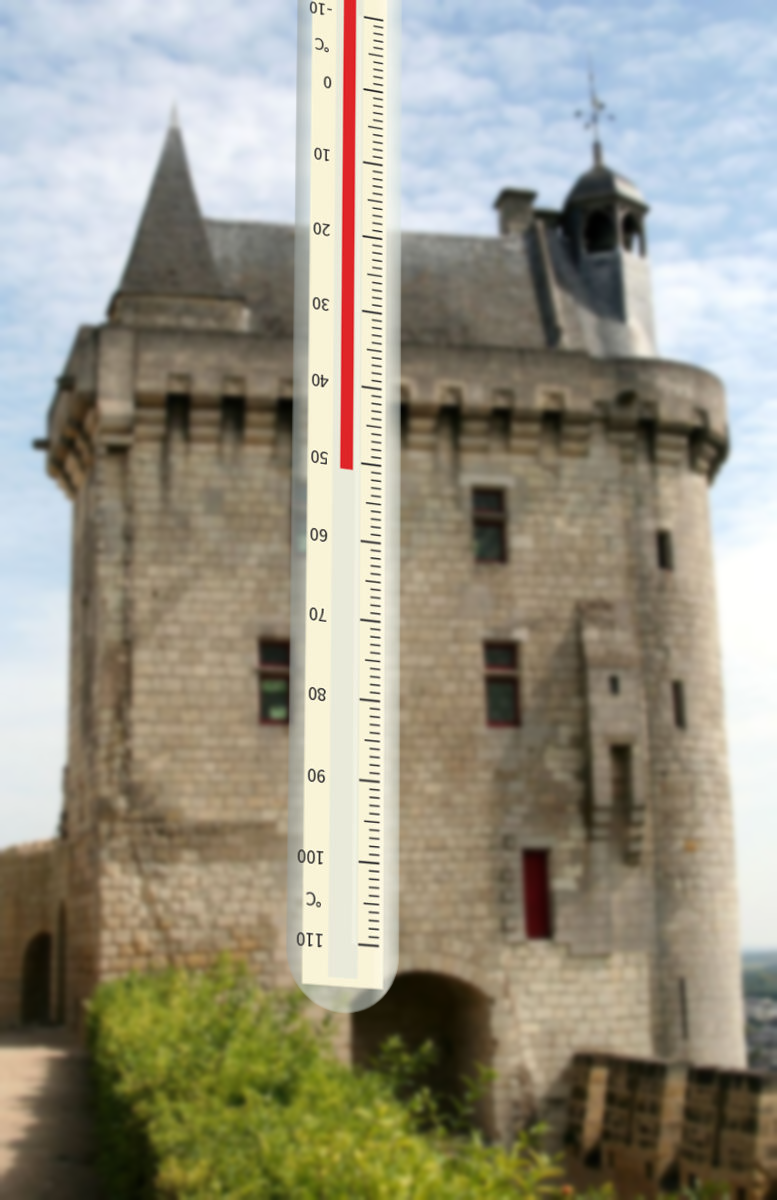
51 °C
